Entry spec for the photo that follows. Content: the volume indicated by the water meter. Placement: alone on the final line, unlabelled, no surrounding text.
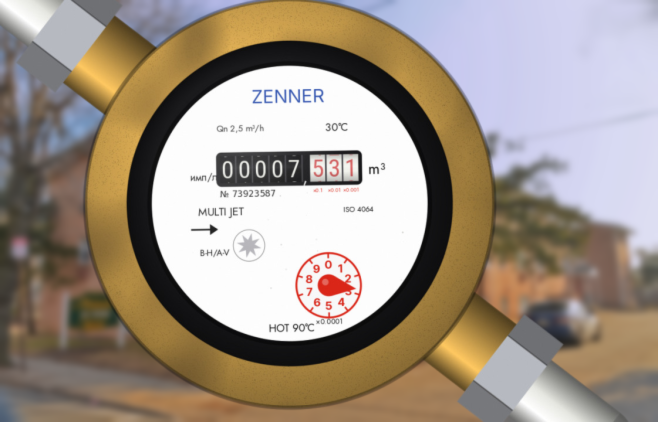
7.5312 m³
